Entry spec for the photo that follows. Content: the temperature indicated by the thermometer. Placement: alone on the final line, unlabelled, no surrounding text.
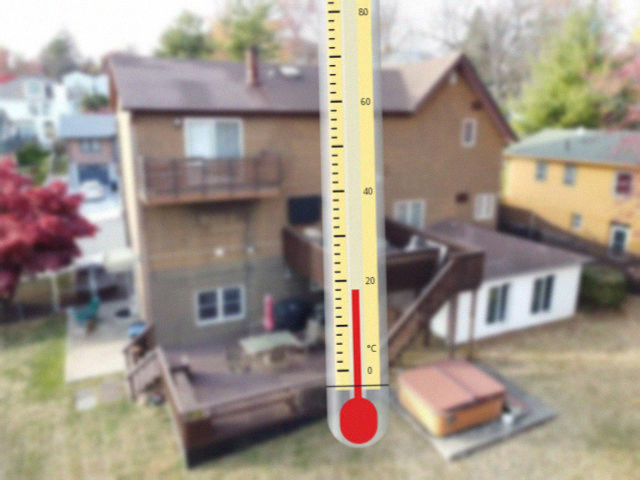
18 °C
